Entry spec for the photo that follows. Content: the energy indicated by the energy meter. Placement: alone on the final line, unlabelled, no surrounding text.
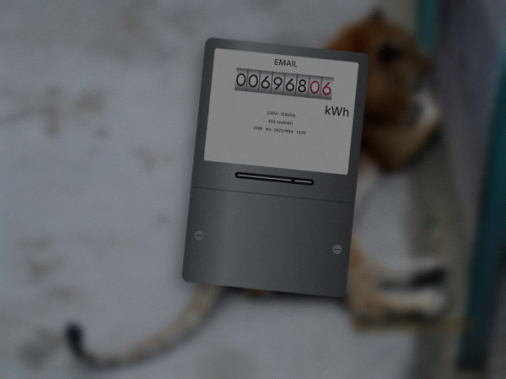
6968.06 kWh
